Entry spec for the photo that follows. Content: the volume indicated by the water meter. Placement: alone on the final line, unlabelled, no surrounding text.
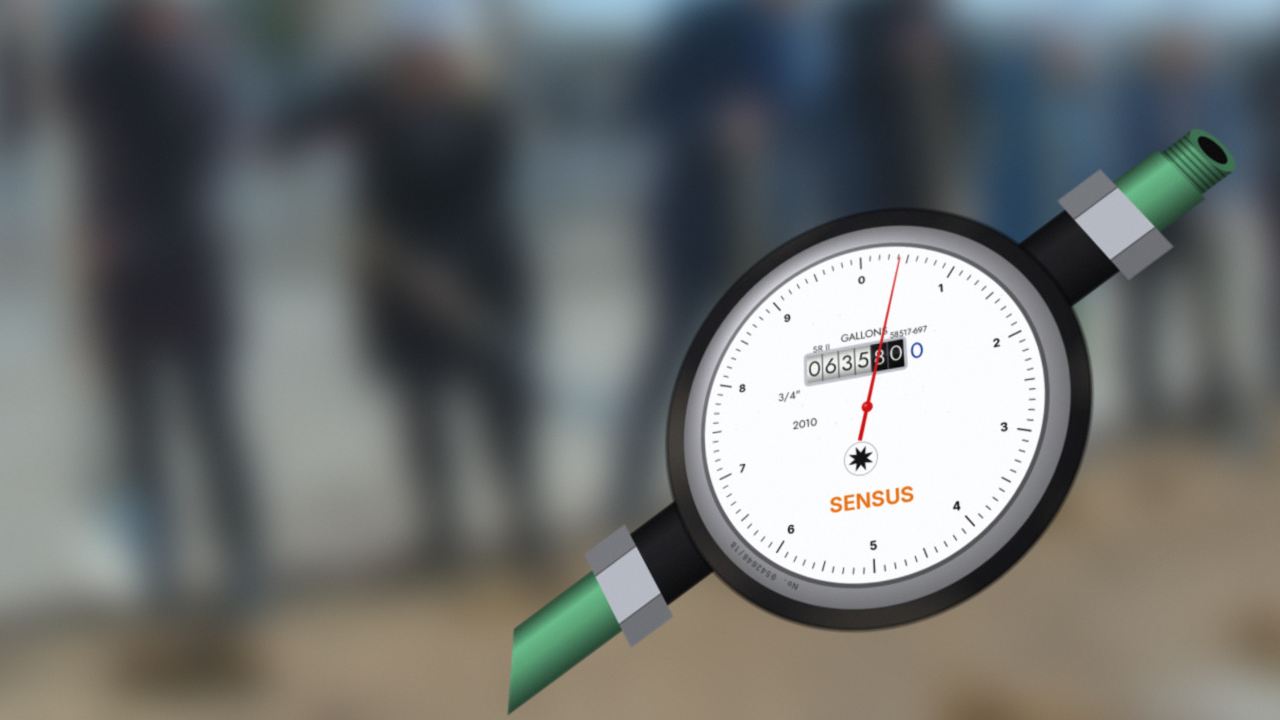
635800.4 gal
